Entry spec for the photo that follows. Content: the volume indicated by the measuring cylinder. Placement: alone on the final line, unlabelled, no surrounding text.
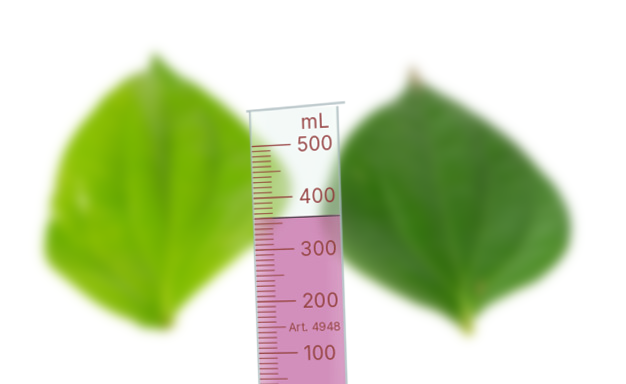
360 mL
